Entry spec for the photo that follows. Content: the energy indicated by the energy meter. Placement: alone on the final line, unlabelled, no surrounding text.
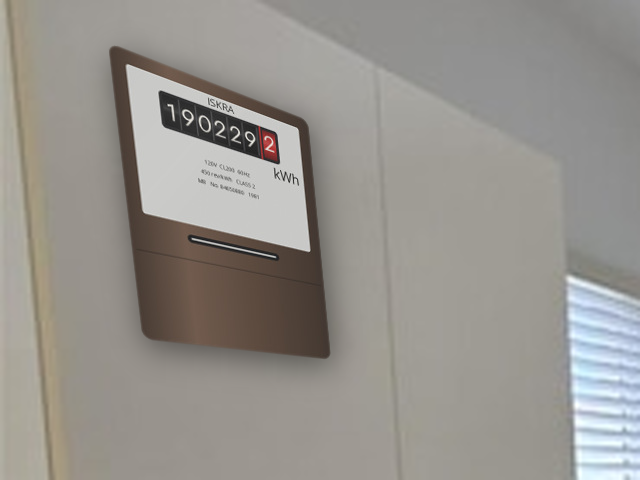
190229.2 kWh
